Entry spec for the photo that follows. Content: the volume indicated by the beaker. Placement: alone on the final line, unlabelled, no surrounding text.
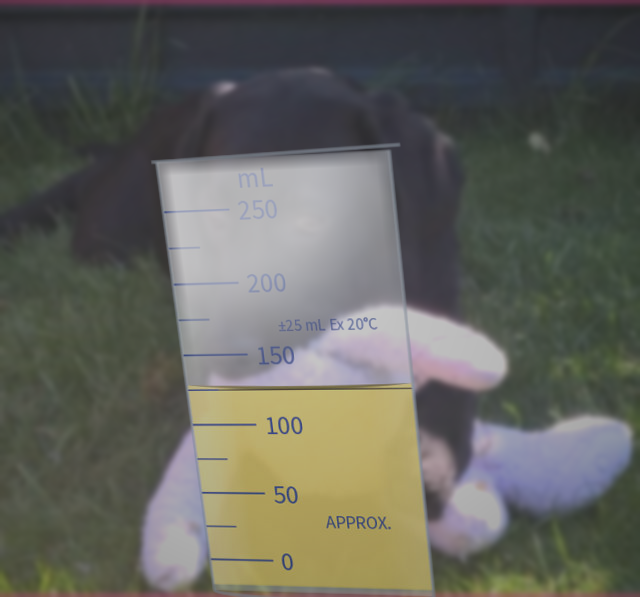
125 mL
